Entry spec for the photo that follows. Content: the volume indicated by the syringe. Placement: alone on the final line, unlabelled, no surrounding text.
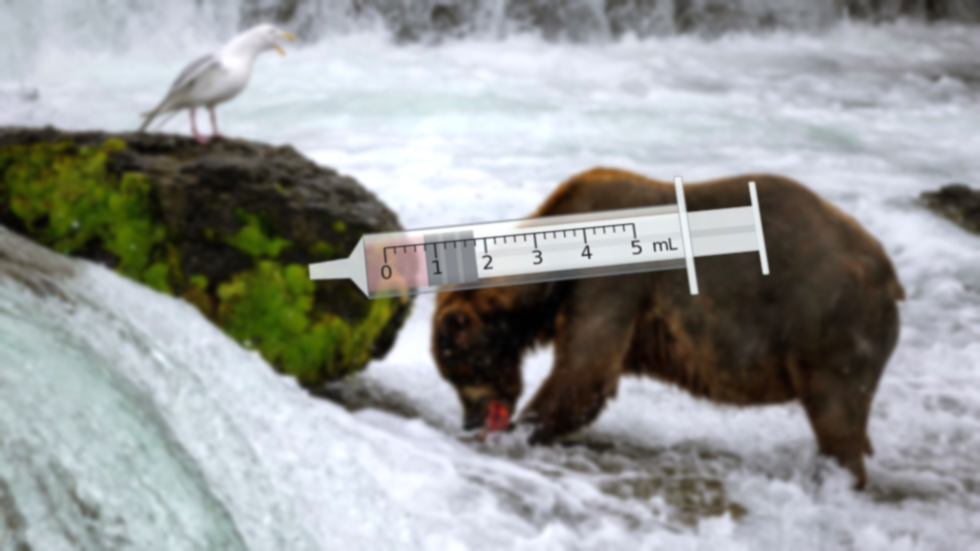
0.8 mL
